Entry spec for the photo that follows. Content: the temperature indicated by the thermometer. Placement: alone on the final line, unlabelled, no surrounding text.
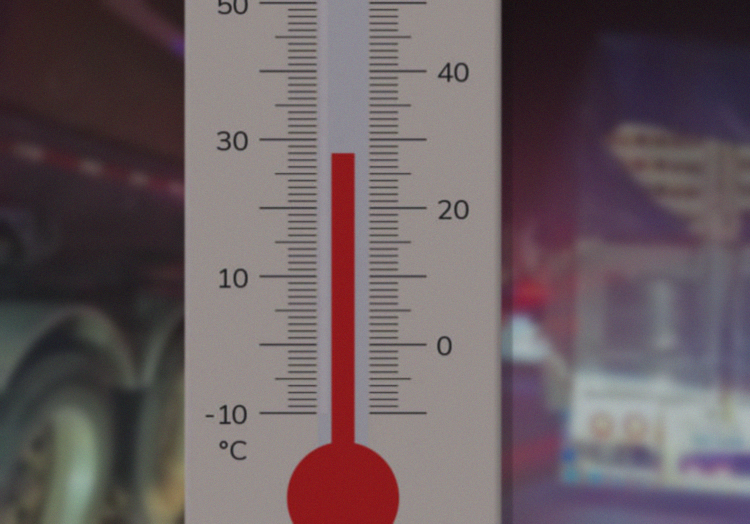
28 °C
